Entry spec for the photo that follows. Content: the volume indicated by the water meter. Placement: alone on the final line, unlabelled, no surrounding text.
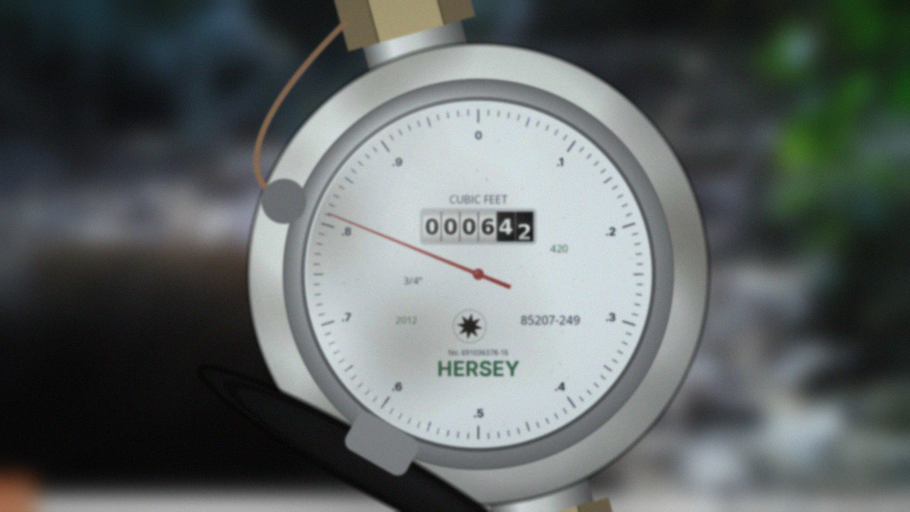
641.81 ft³
